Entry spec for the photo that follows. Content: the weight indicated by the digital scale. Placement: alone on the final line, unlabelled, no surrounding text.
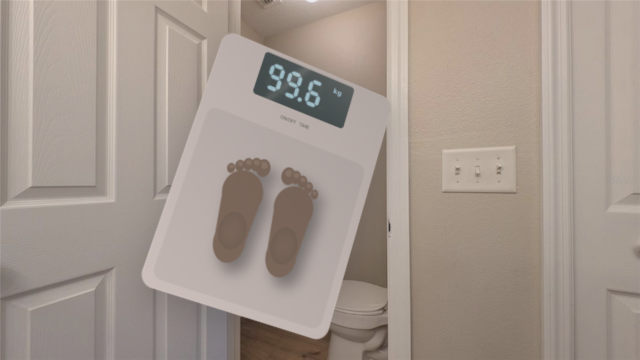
99.6 kg
